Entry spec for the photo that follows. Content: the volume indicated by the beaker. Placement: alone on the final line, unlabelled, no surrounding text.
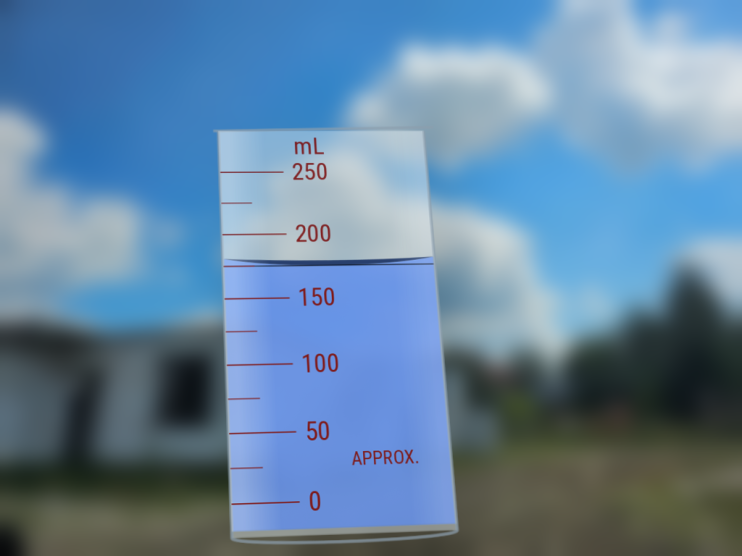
175 mL
